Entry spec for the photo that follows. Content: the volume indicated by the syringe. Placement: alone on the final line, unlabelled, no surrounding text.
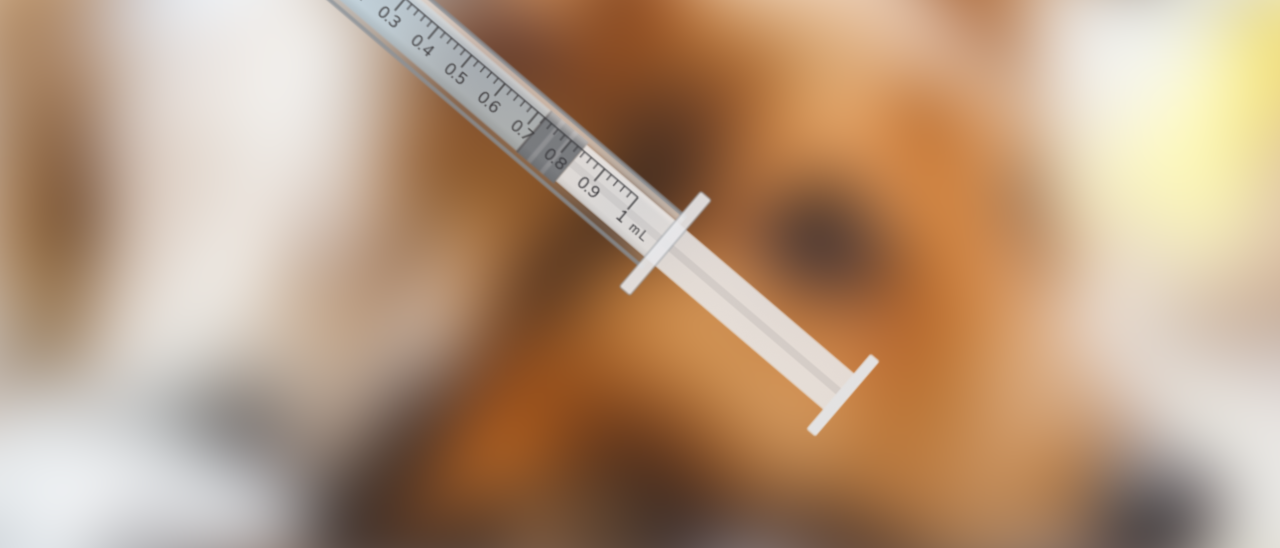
0.72 mL
